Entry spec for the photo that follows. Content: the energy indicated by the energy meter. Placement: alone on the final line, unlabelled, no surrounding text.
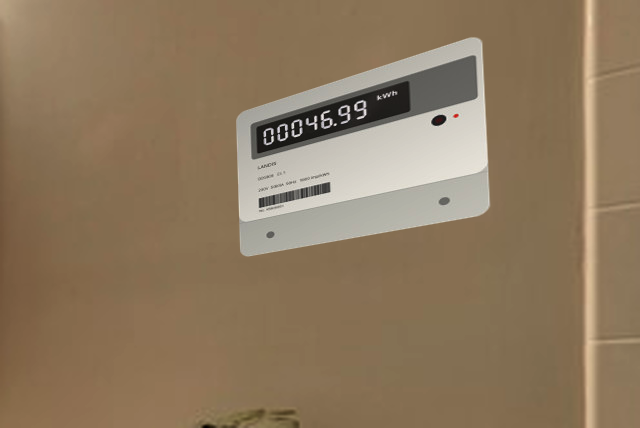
46.99 kWh
